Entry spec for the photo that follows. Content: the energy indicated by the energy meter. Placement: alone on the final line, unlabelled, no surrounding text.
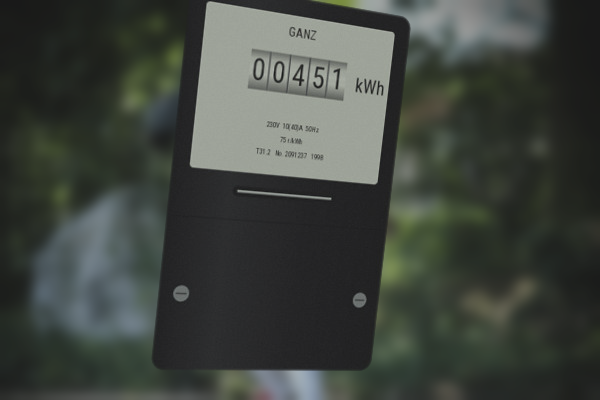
451 kWh
